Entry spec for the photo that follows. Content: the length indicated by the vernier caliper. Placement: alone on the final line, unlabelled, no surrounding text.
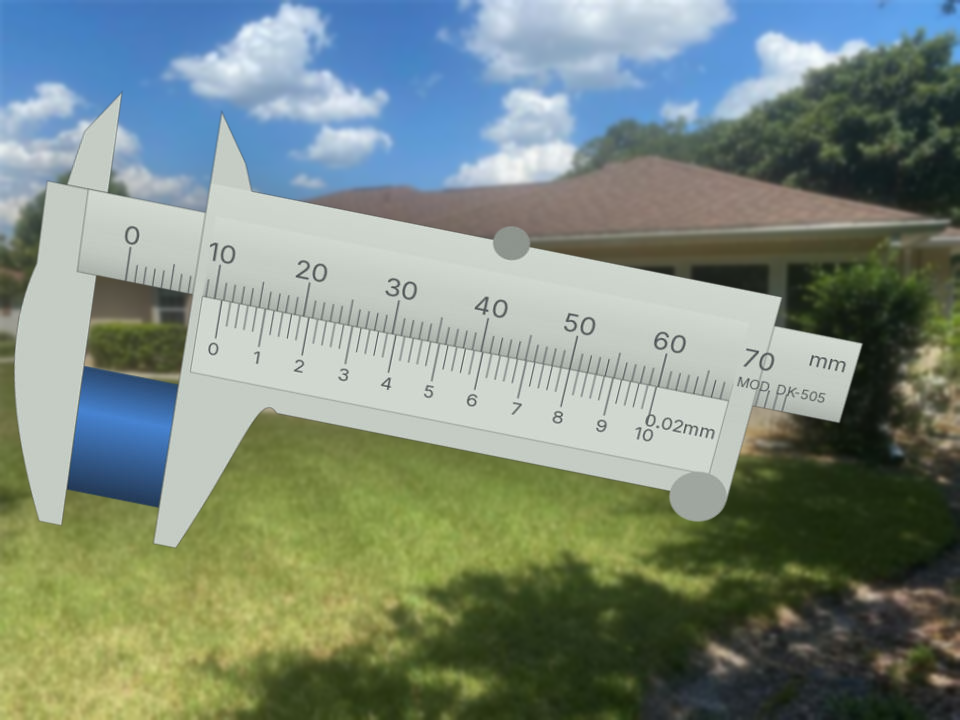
10.8 mm
